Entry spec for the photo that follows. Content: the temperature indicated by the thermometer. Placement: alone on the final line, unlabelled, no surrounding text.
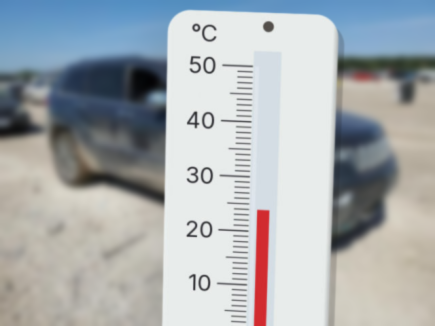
24 °C
